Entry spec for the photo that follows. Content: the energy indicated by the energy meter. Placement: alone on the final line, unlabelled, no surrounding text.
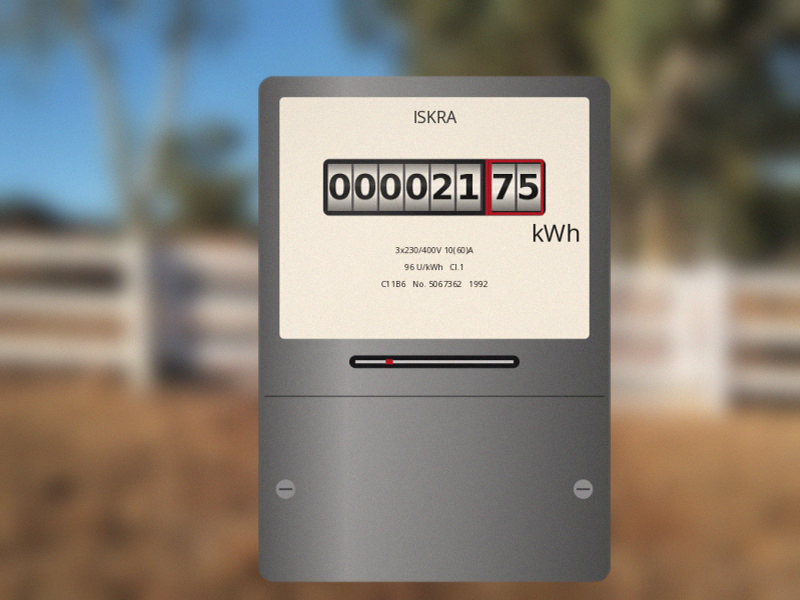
21.75 kWh
